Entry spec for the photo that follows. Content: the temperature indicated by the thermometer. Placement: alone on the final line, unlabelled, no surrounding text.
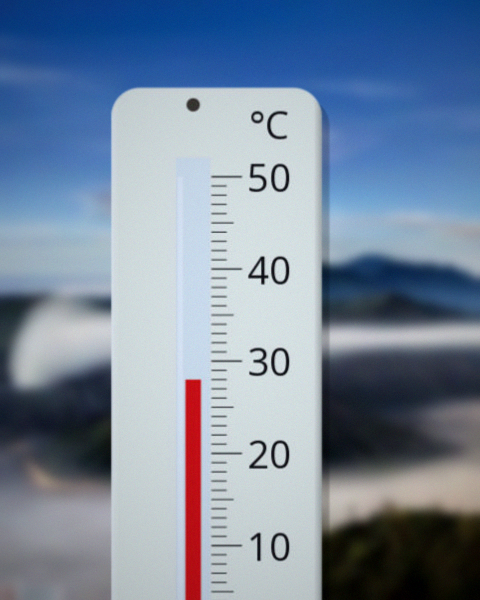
28 °C
